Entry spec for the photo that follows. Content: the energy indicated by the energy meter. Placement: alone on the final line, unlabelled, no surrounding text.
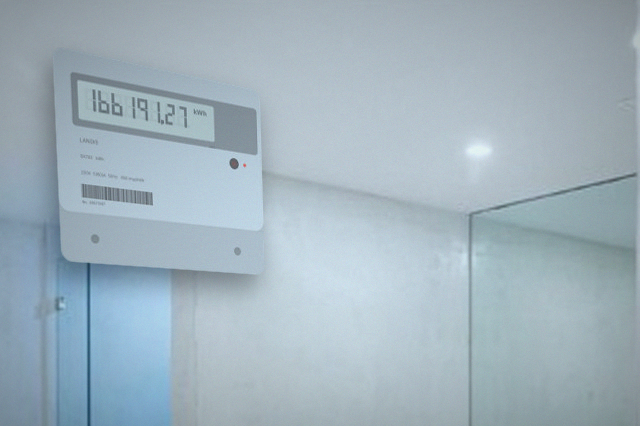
166191.27 kWh
